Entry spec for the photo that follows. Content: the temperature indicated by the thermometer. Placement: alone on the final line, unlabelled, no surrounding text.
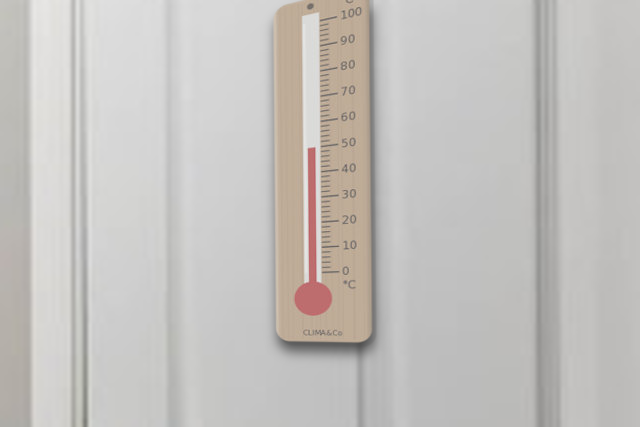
50 °C
